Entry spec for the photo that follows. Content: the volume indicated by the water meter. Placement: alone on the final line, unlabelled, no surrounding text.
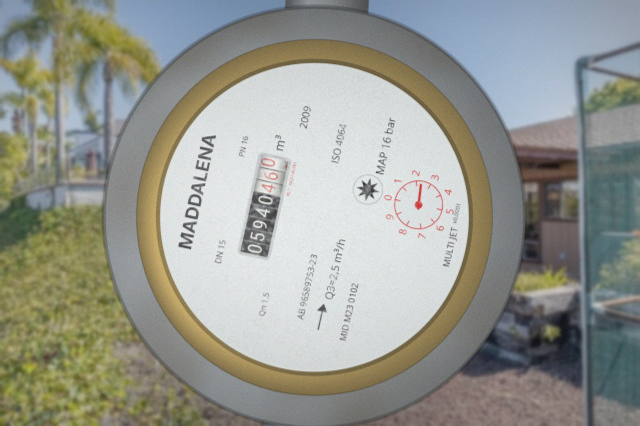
5940.4602 m³
